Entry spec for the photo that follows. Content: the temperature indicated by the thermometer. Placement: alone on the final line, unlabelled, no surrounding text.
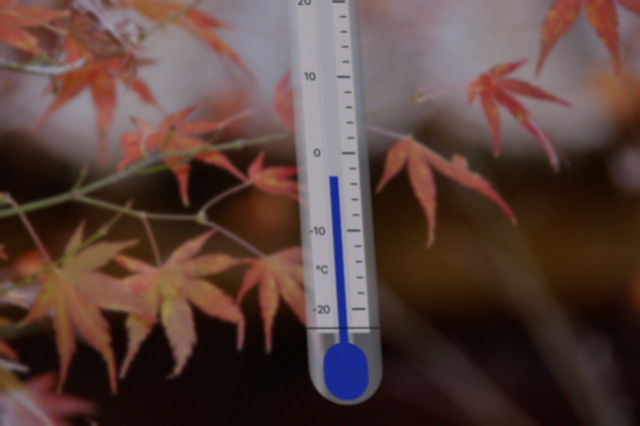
-3 °C
